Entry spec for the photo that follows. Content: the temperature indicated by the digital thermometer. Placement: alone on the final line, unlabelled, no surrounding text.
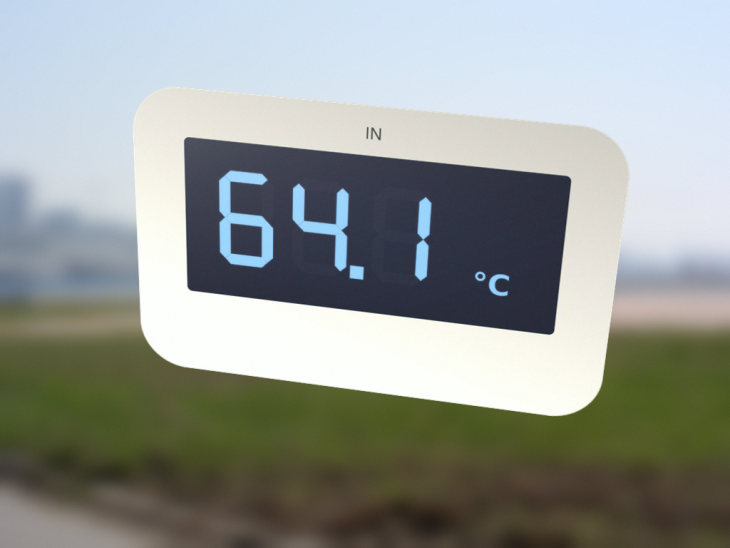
64.1 °C
